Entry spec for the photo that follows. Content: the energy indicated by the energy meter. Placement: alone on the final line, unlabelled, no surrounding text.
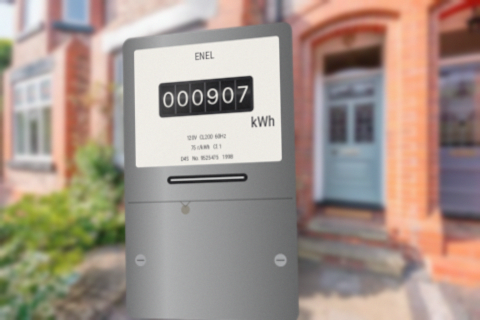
907 kWh
